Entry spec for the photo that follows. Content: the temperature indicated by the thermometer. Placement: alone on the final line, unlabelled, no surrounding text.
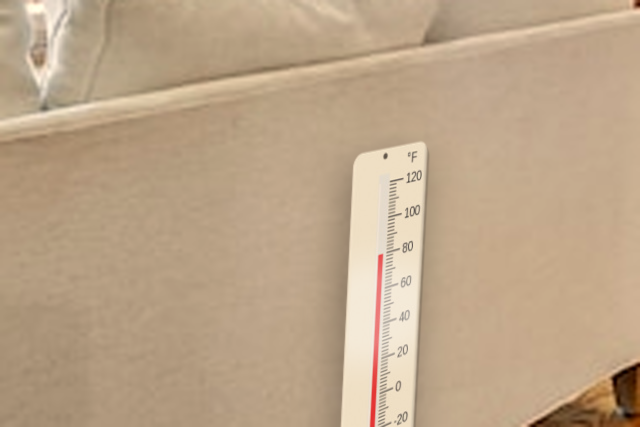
80 °F
